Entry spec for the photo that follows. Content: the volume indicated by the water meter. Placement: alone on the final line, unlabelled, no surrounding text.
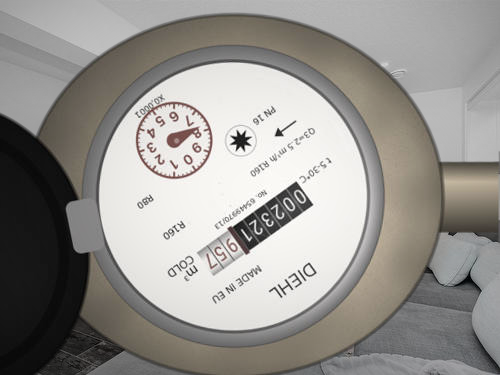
2321.9577 m³
